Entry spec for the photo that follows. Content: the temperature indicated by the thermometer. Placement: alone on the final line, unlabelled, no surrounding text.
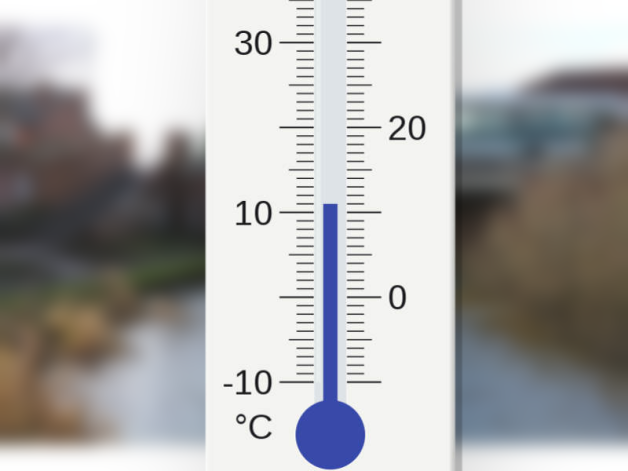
11 °C
